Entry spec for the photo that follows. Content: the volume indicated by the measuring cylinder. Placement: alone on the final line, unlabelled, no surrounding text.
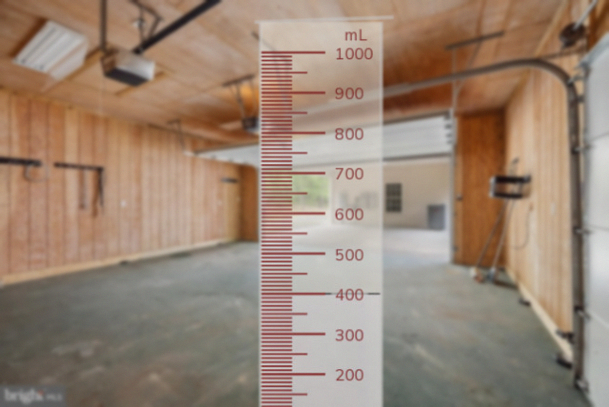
400 mL
